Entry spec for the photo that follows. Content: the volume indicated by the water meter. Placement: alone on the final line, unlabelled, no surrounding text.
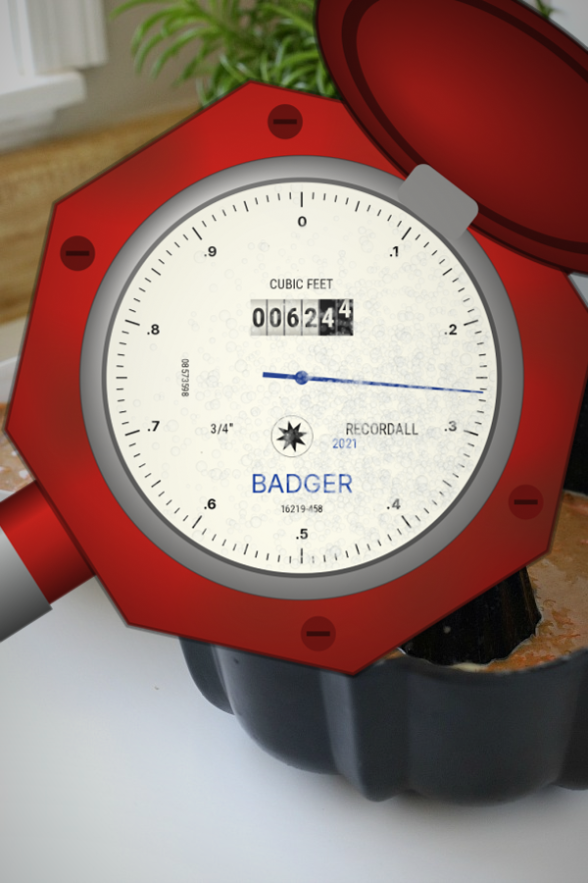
6244.26 ft³
